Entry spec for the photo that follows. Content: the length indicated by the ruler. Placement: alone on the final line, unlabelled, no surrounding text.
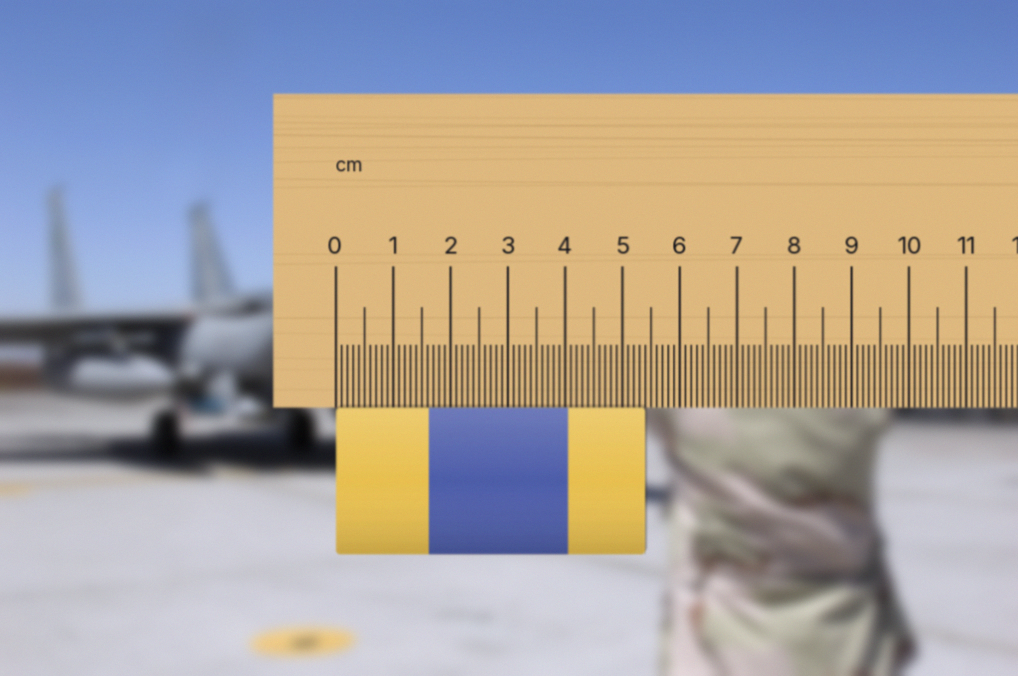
5.4 cm
